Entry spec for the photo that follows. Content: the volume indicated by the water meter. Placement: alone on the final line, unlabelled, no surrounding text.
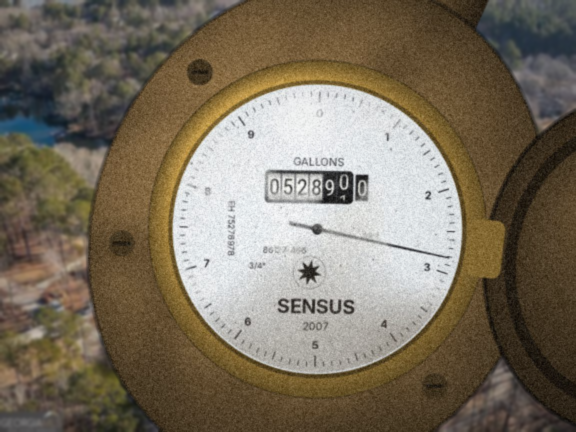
528902.8 gal
